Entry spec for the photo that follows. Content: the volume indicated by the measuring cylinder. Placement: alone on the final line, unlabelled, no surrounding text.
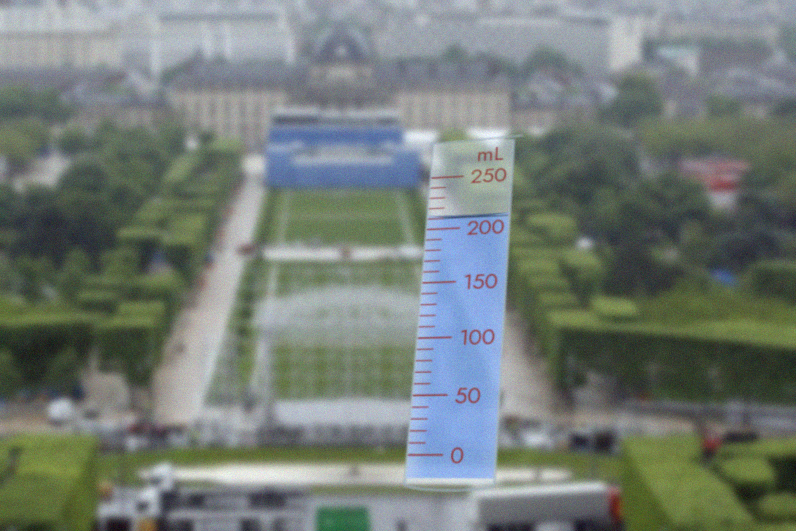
210 mL
